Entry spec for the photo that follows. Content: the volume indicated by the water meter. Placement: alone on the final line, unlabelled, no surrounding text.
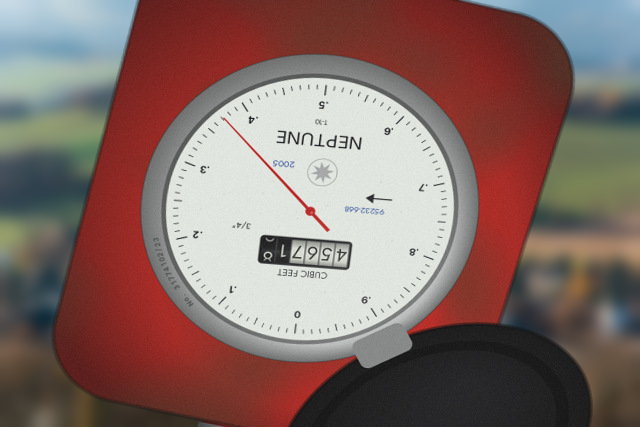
456718.37 ft³
